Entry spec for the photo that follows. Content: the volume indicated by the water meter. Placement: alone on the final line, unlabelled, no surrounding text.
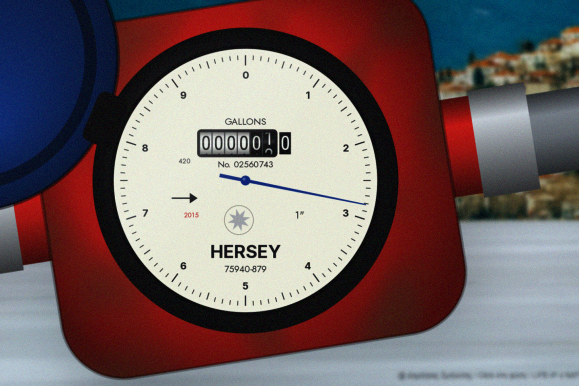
12.8 gal
